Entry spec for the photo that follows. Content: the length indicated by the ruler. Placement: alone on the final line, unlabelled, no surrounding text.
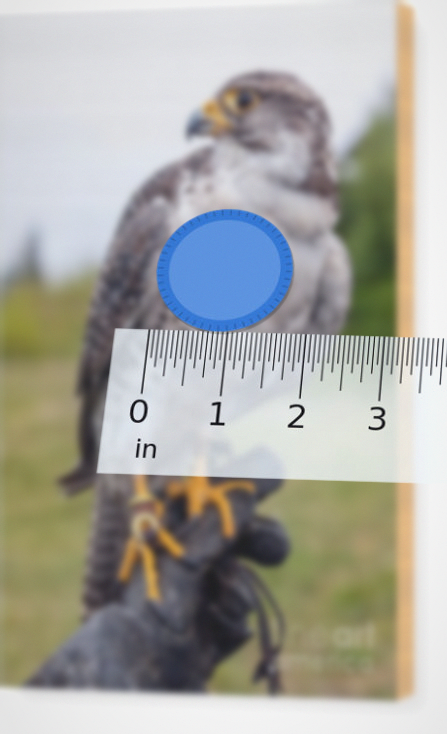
1.75 in
